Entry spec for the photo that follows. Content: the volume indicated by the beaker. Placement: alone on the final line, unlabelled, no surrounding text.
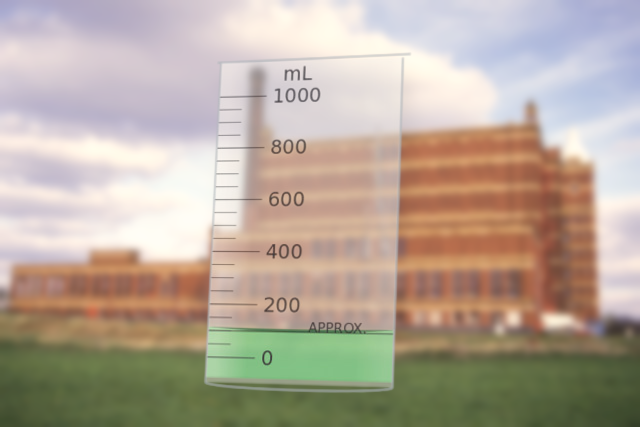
100 mL
